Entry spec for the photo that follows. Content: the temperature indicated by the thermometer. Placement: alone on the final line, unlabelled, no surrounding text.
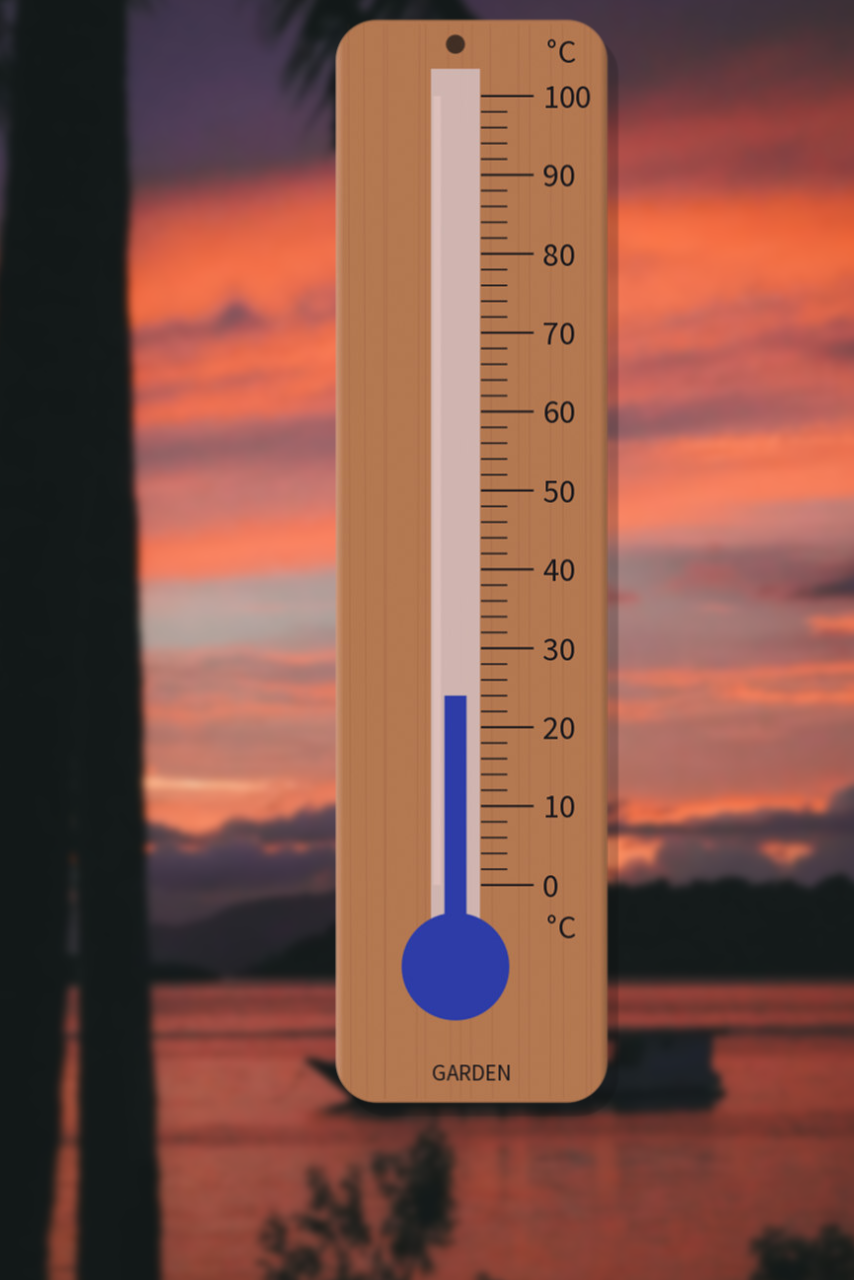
24 °C
